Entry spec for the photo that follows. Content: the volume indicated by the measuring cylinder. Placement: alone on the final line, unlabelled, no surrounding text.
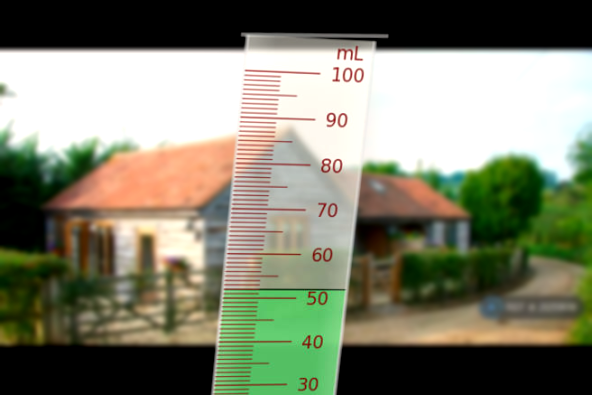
52 mL
